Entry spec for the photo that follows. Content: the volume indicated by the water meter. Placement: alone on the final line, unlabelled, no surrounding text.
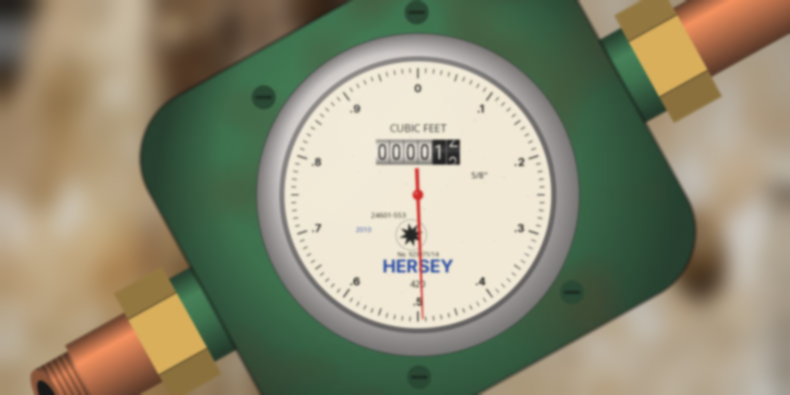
12.49 ft³
